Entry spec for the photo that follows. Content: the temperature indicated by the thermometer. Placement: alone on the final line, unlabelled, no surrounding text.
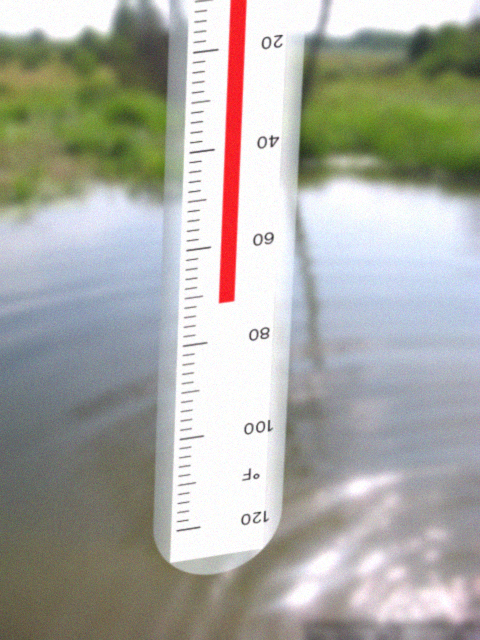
72 °F
